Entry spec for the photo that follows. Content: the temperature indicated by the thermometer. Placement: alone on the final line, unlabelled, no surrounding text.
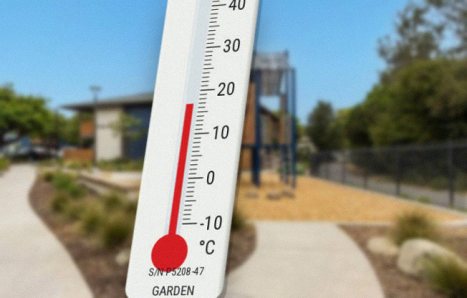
17 °C
